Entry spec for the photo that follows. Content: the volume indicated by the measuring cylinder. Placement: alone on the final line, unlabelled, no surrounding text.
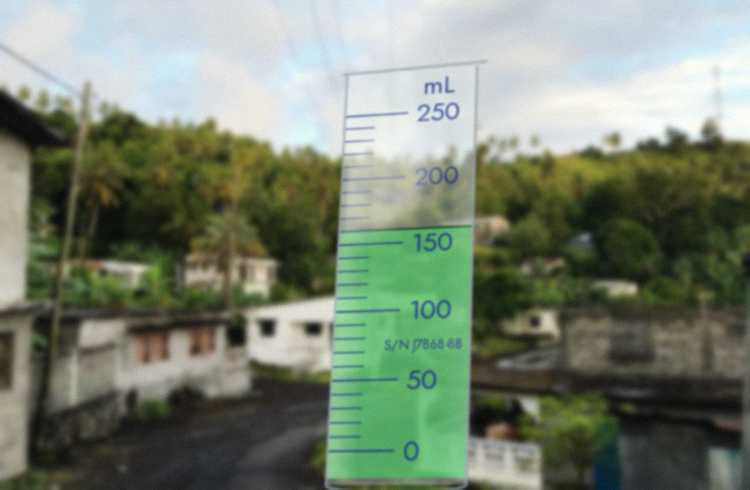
160 mL
